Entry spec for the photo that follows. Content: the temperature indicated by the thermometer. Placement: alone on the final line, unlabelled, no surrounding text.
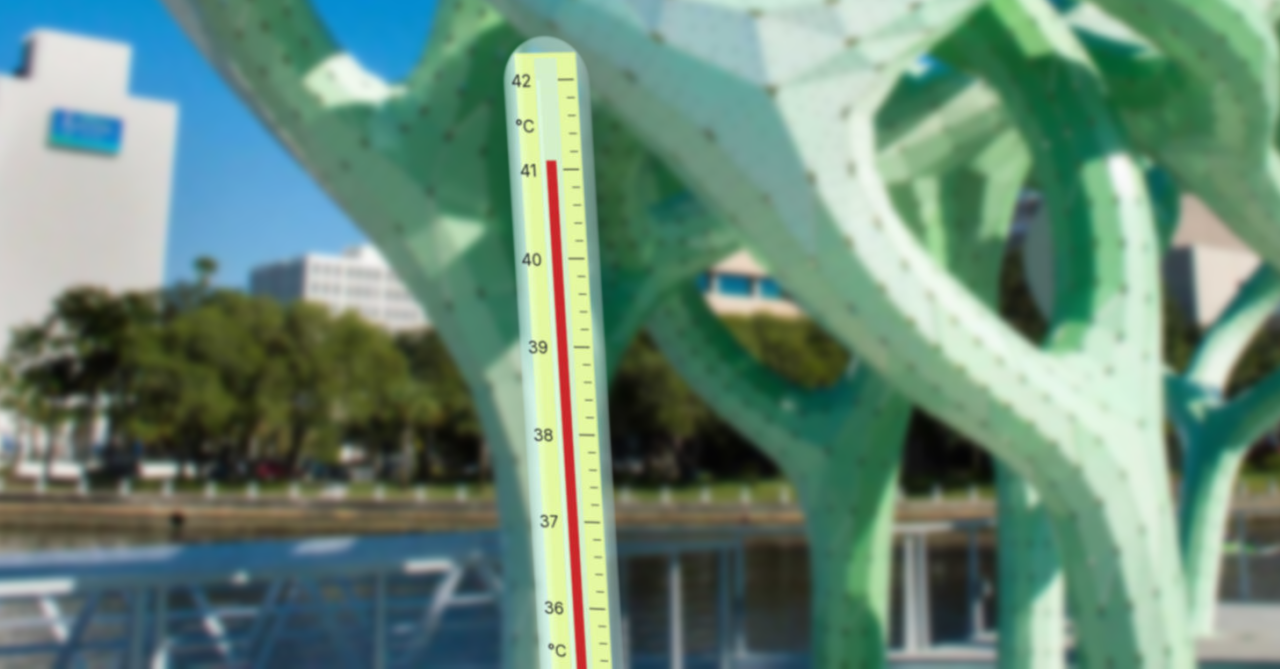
41.1 °C
